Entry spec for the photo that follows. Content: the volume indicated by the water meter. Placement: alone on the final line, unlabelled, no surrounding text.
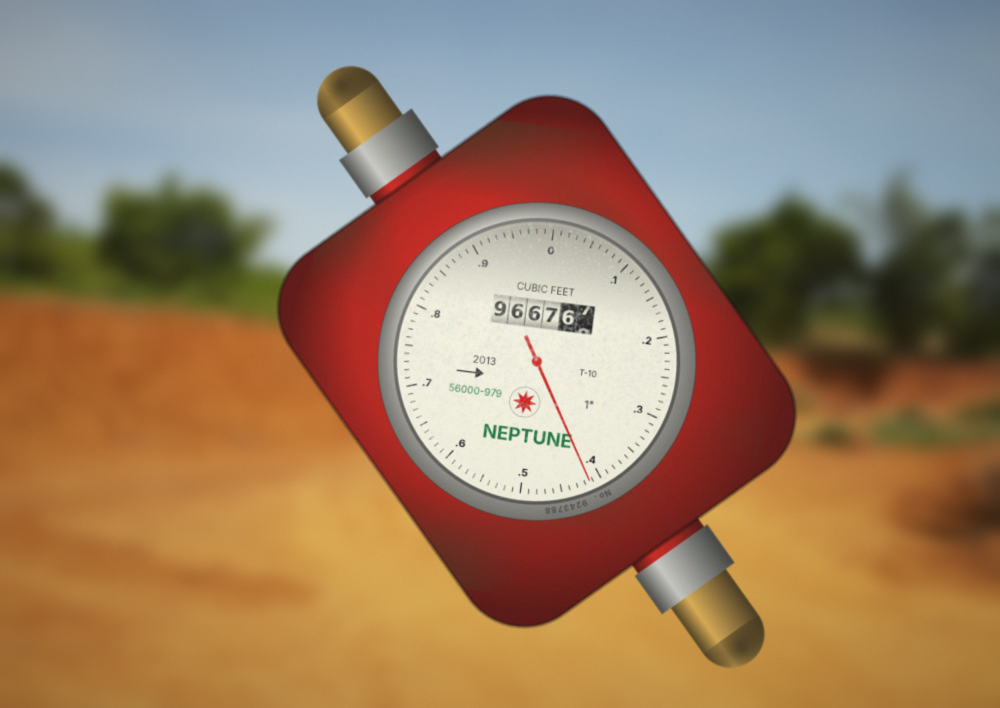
966767.41 ft³
